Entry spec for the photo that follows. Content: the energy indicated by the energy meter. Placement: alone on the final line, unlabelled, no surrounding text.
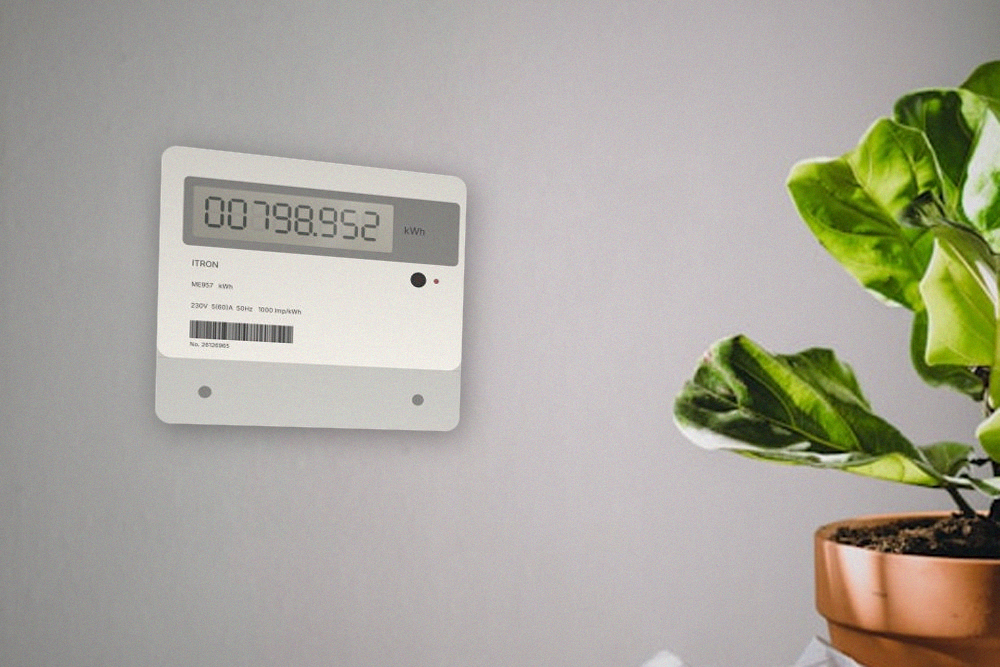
798.952 kWh
